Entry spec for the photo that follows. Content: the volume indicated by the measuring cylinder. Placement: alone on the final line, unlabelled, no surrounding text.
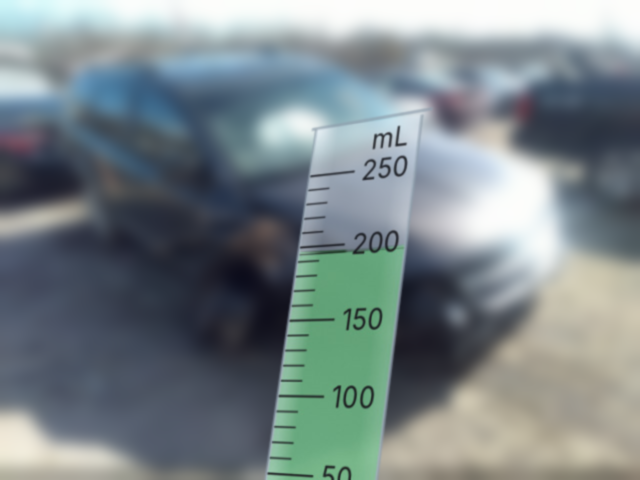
195 mL
